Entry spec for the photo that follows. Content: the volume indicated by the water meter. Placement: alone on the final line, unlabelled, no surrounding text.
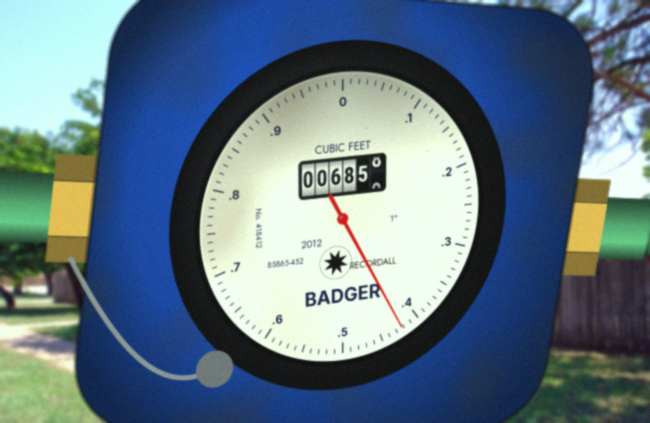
6858.42 ft³
